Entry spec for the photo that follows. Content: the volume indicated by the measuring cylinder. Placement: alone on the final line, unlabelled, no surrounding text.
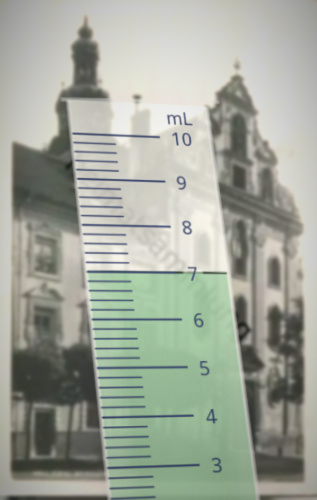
7 mL
